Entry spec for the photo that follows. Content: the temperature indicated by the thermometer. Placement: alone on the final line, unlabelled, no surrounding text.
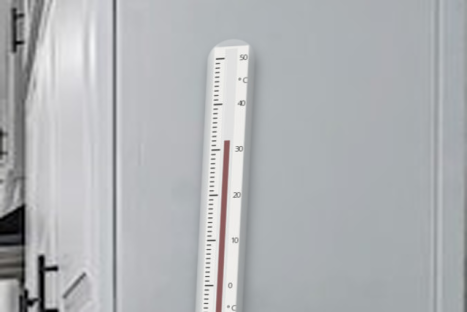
32 °C
